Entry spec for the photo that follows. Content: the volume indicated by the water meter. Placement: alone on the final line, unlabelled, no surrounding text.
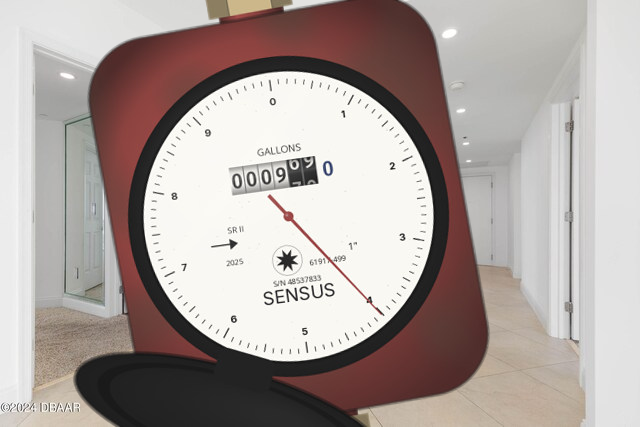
9694.0 gal
